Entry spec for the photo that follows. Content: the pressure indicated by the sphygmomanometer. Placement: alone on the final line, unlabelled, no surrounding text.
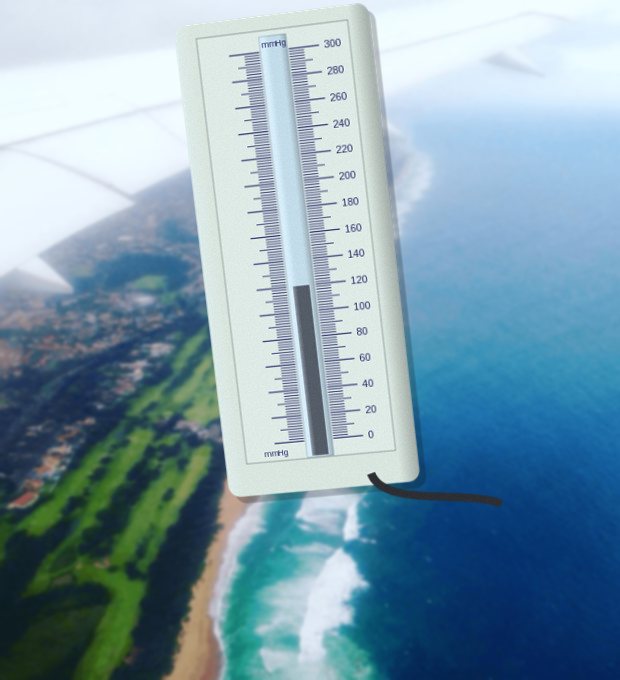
120 mmHg
